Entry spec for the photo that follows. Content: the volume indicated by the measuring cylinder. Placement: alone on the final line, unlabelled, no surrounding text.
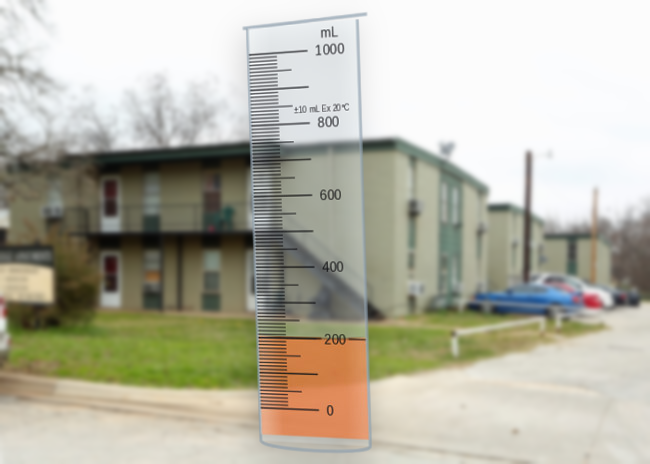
200 mL
